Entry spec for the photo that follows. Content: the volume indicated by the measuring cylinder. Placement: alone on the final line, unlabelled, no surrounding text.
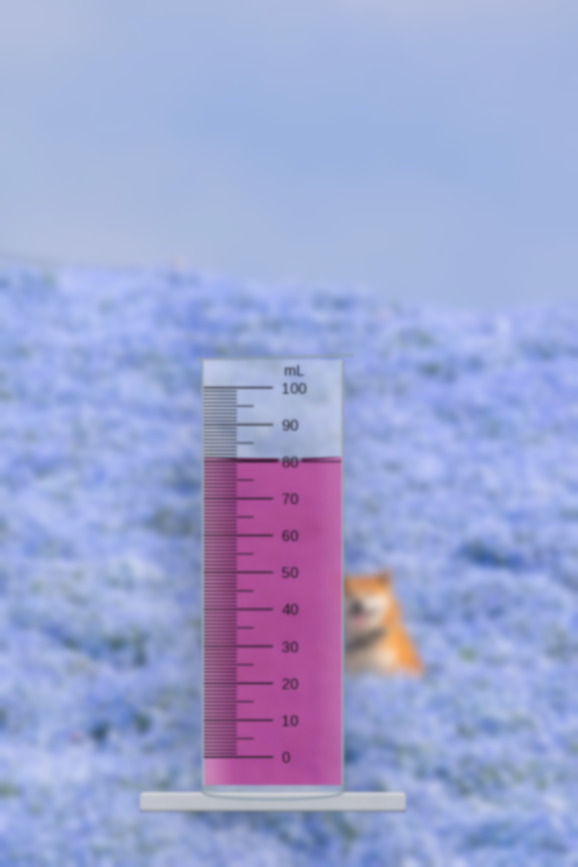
80 mL
